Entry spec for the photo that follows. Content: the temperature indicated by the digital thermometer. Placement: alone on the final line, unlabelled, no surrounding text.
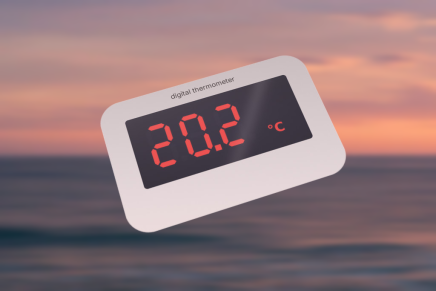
20.2 °C
